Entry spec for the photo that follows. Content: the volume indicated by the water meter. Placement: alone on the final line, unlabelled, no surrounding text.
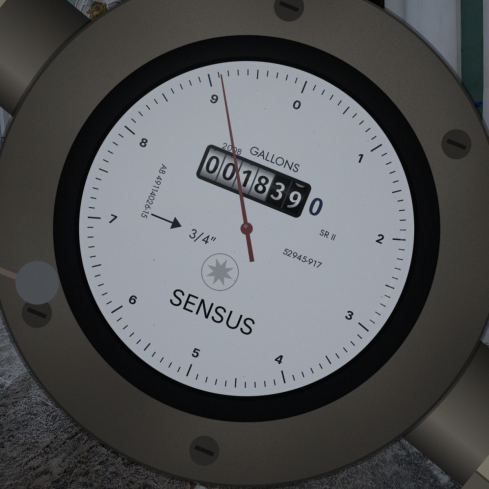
18389.1 gal
